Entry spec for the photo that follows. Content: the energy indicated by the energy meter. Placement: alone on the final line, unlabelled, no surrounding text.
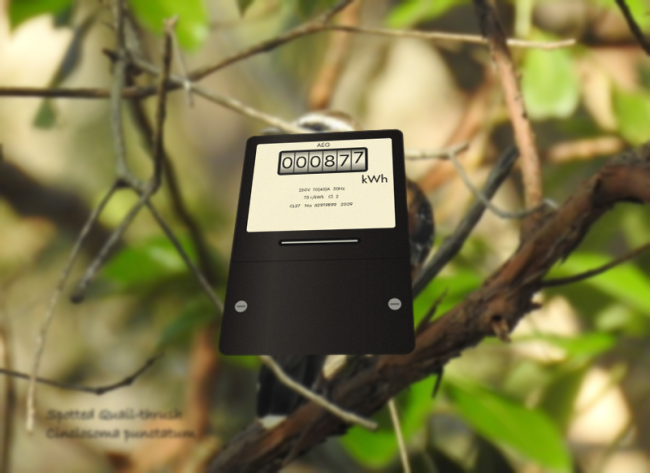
877 kWh
